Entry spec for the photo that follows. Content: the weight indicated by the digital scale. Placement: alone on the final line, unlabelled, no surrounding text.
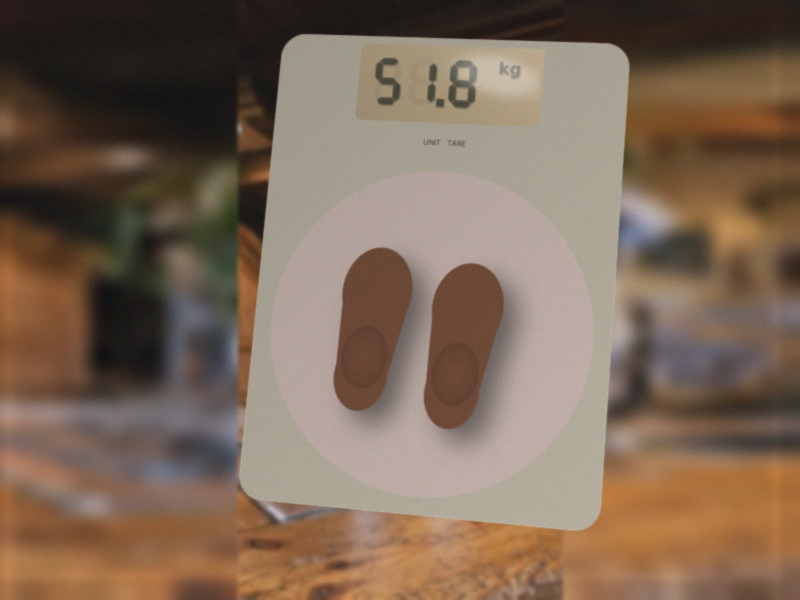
51.8 kg
